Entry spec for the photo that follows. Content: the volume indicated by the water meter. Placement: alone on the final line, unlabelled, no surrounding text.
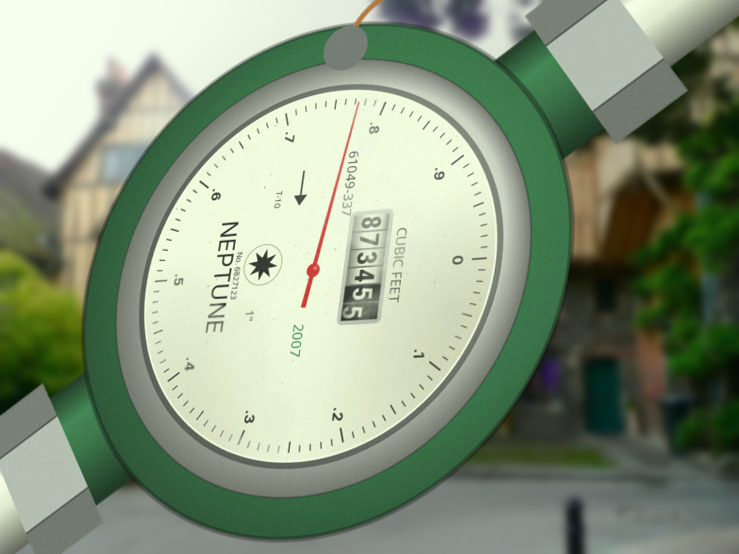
873454.77 ft³
